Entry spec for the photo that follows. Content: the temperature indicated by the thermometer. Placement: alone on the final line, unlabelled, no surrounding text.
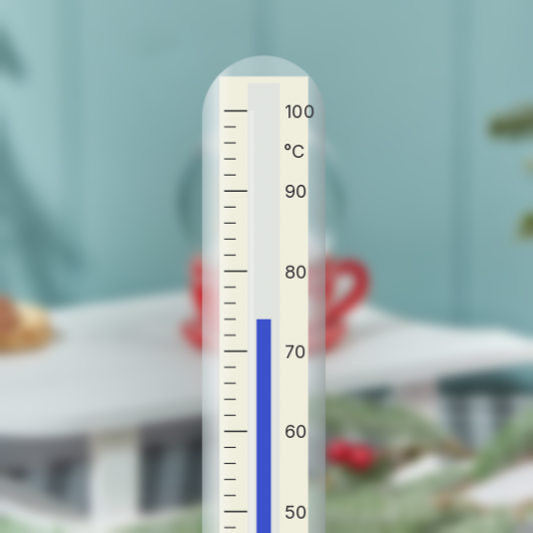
74 °C
